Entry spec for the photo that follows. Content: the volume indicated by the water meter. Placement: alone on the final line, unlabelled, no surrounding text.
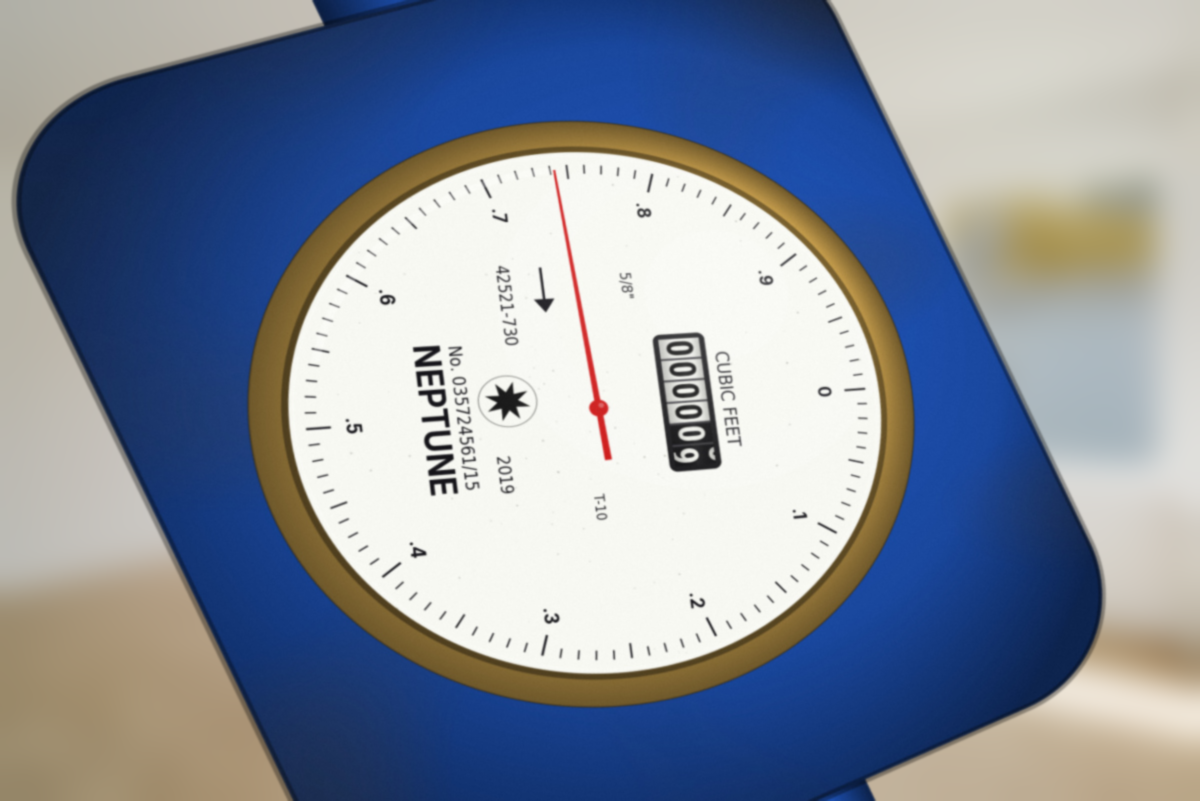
8.74 ft³
